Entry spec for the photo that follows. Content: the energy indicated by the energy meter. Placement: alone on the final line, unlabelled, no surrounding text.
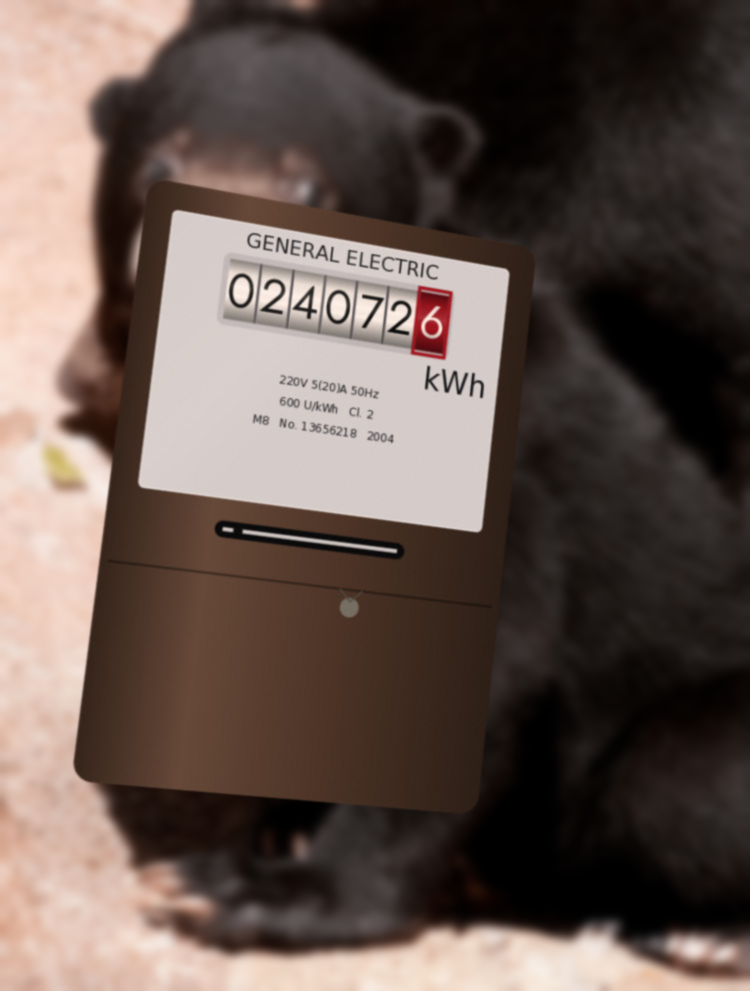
24072.6 kWh
